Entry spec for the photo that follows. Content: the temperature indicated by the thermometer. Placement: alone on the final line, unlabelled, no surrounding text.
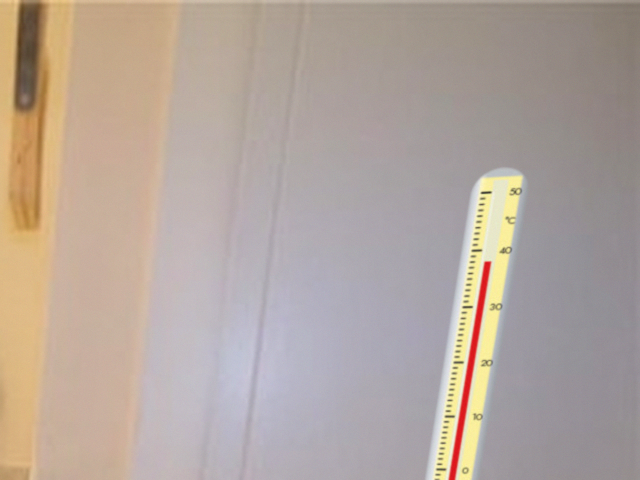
38 °C
